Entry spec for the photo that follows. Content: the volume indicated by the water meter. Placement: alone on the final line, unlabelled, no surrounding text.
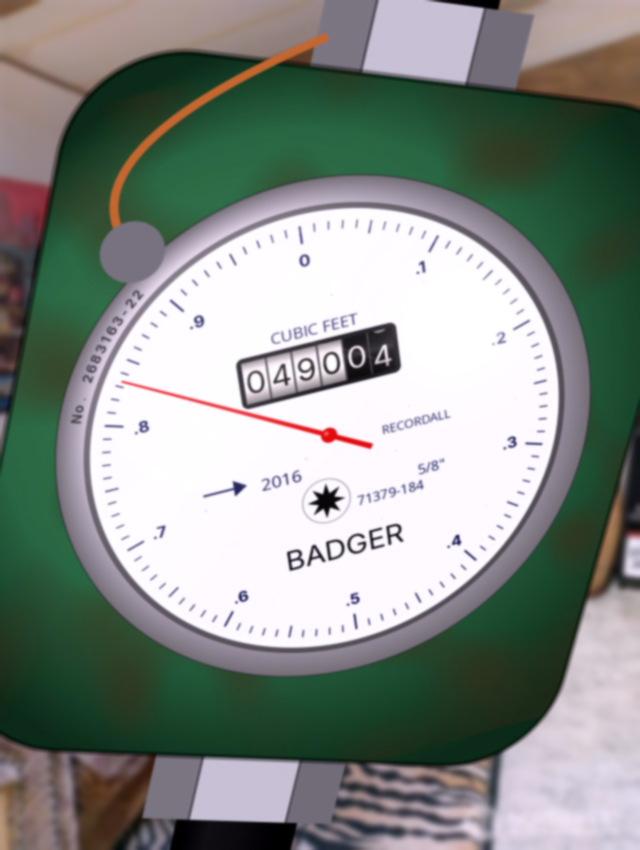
49003.83 ft³
